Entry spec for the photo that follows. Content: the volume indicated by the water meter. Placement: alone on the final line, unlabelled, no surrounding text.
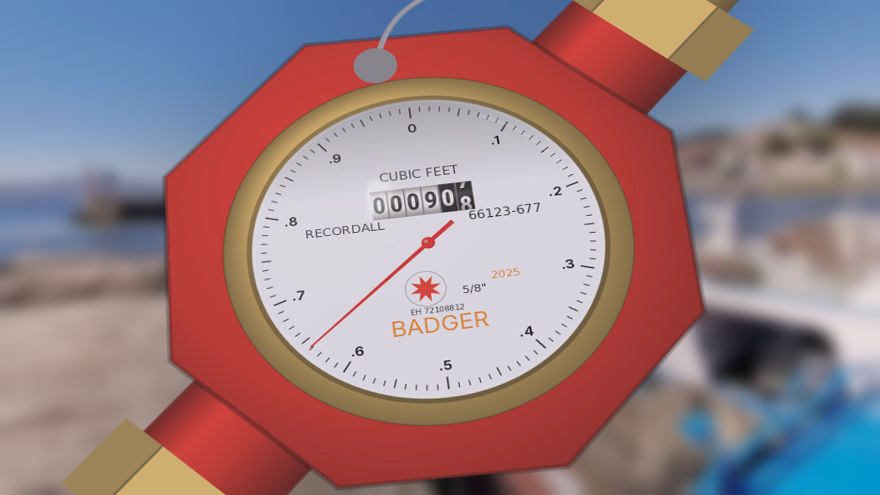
907.64 ft³
